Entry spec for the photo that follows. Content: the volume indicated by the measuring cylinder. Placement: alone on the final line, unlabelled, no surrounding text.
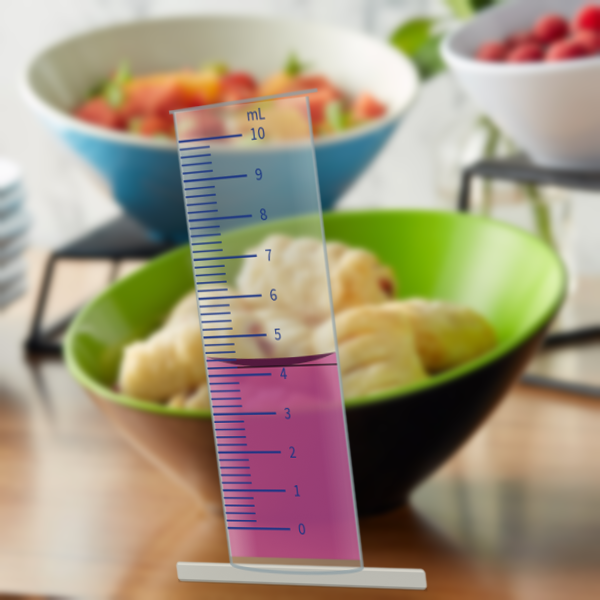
4.2 mL
